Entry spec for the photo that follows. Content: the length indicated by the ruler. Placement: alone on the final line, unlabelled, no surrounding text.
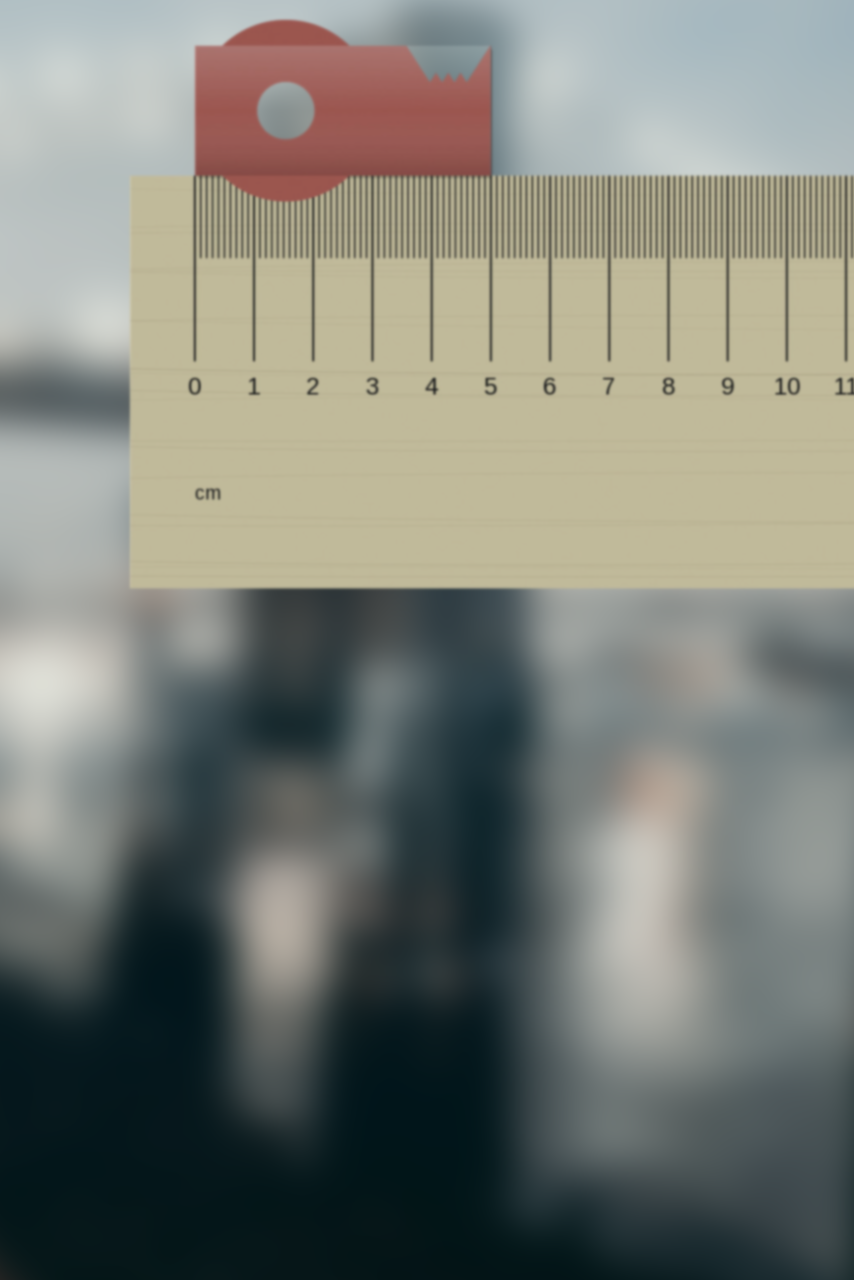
5 cm
